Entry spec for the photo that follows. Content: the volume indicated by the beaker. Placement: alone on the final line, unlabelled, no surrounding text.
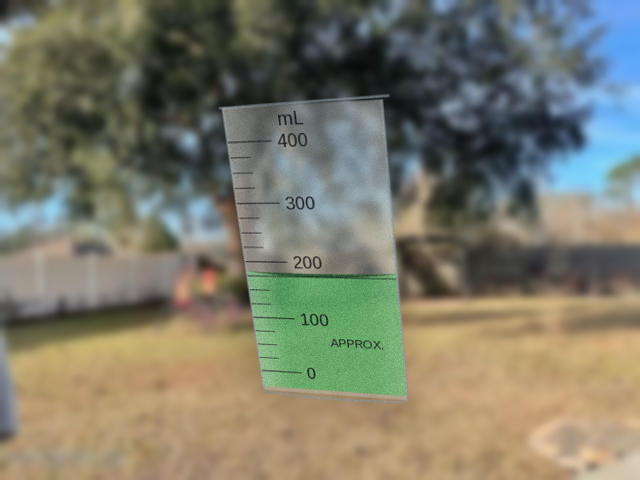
175 mL
